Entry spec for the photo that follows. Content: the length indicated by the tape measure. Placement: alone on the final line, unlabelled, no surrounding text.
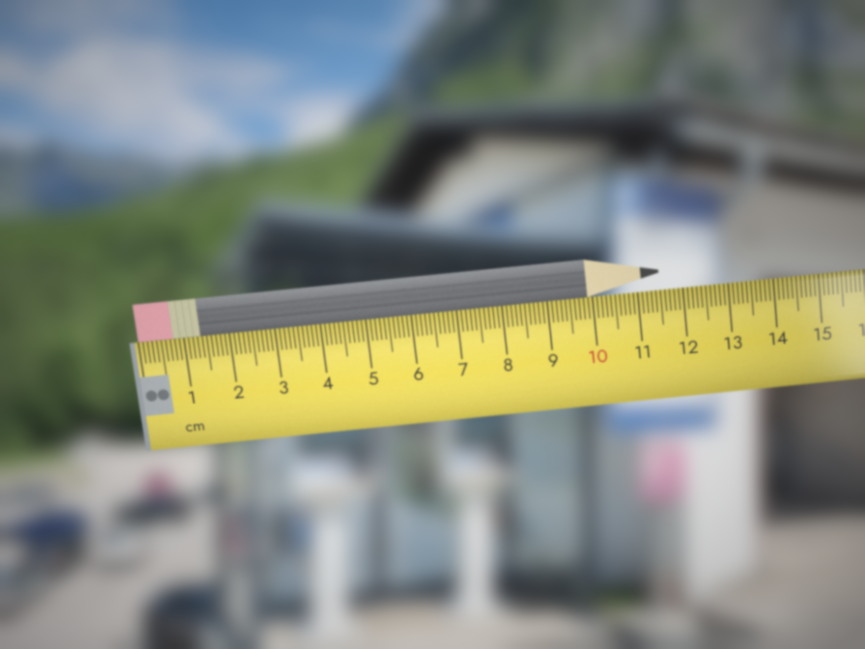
11.5 cm
